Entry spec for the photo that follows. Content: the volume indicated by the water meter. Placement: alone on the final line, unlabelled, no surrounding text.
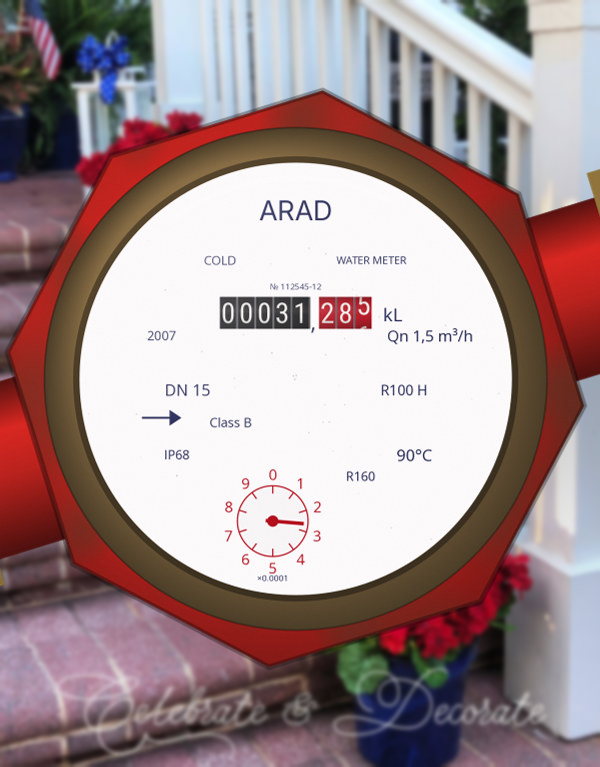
31.2852 kL
